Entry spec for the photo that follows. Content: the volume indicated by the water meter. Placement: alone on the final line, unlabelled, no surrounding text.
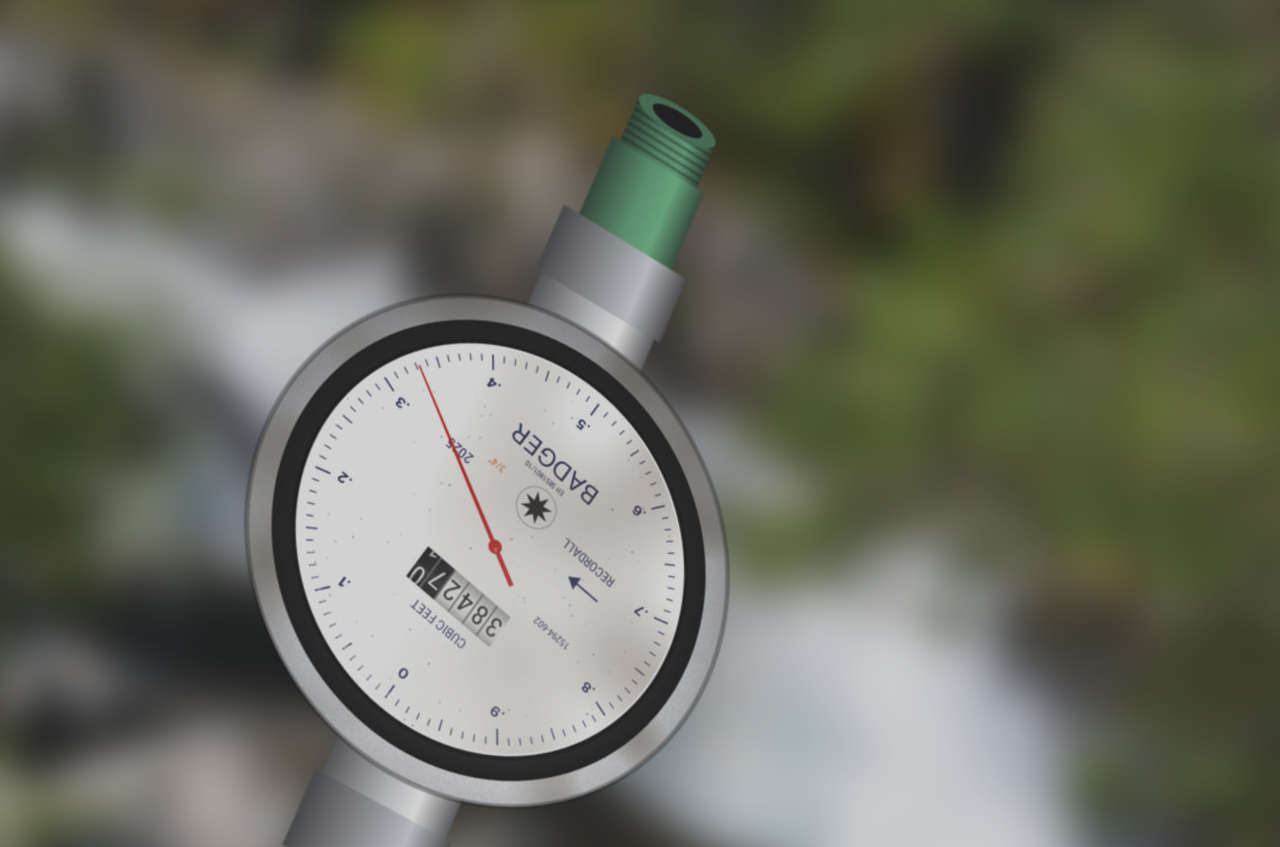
384270.33 ft³
